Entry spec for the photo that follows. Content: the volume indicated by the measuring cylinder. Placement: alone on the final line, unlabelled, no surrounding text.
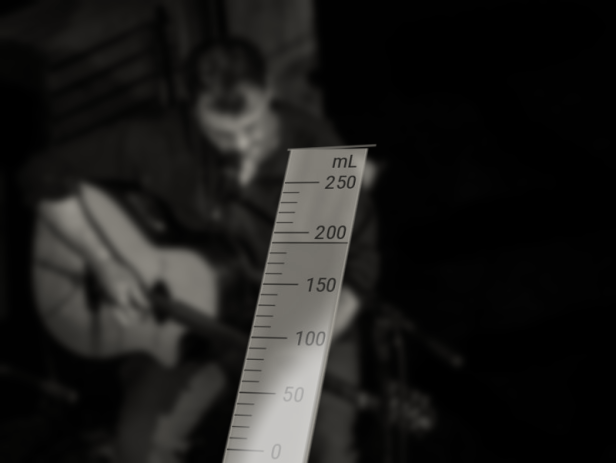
190 mL
